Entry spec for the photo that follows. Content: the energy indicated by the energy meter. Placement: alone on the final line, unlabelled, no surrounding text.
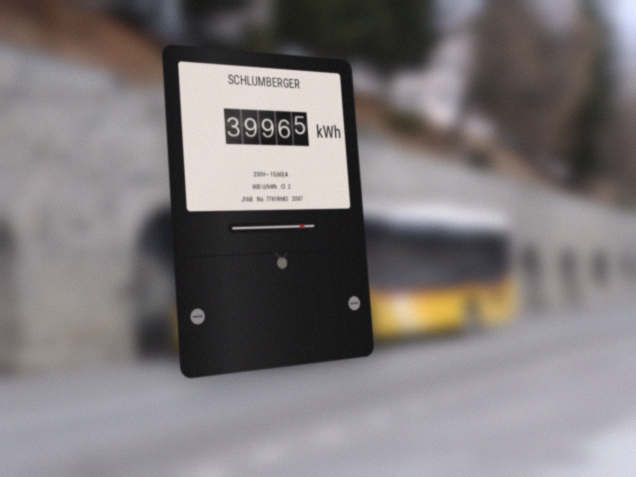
39965 kWh
